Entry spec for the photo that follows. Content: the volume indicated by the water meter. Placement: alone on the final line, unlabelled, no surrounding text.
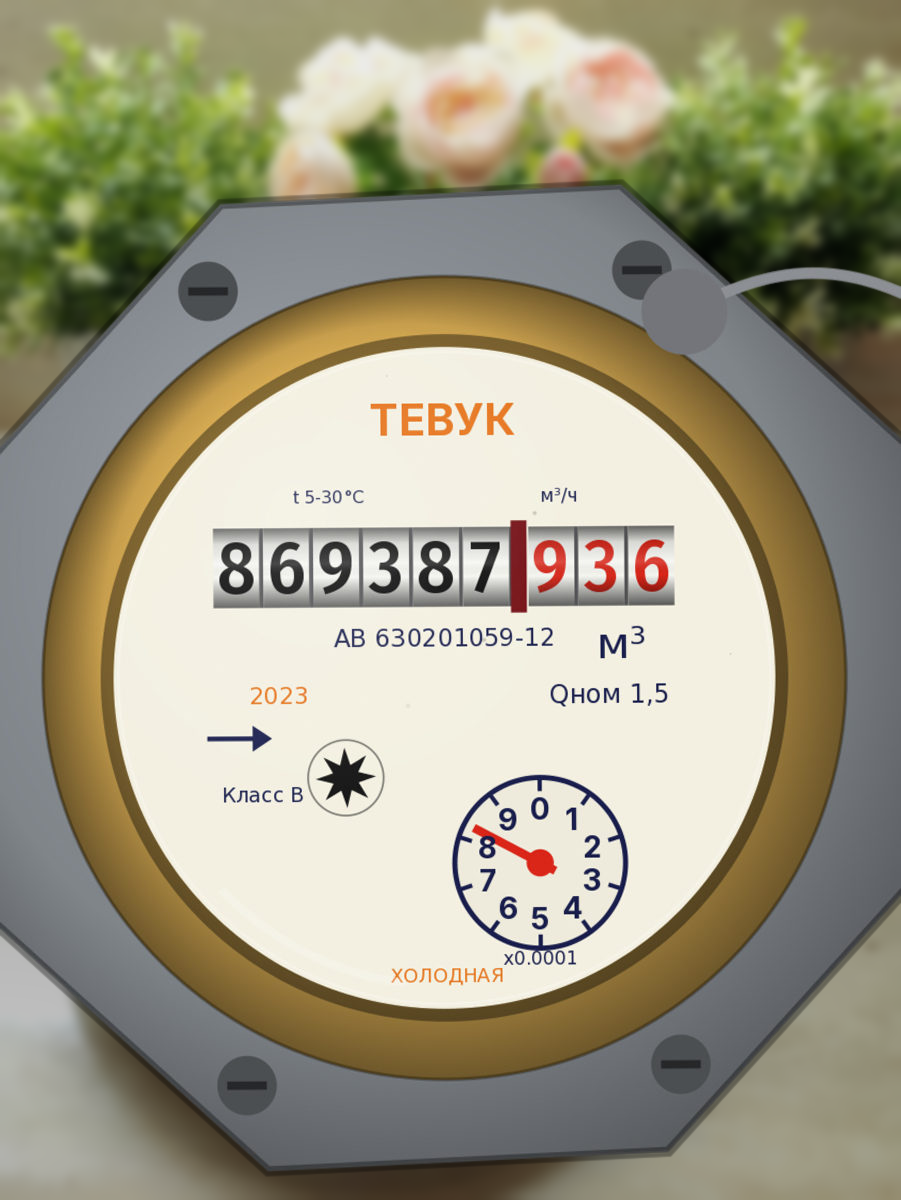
869387.9368 m³
